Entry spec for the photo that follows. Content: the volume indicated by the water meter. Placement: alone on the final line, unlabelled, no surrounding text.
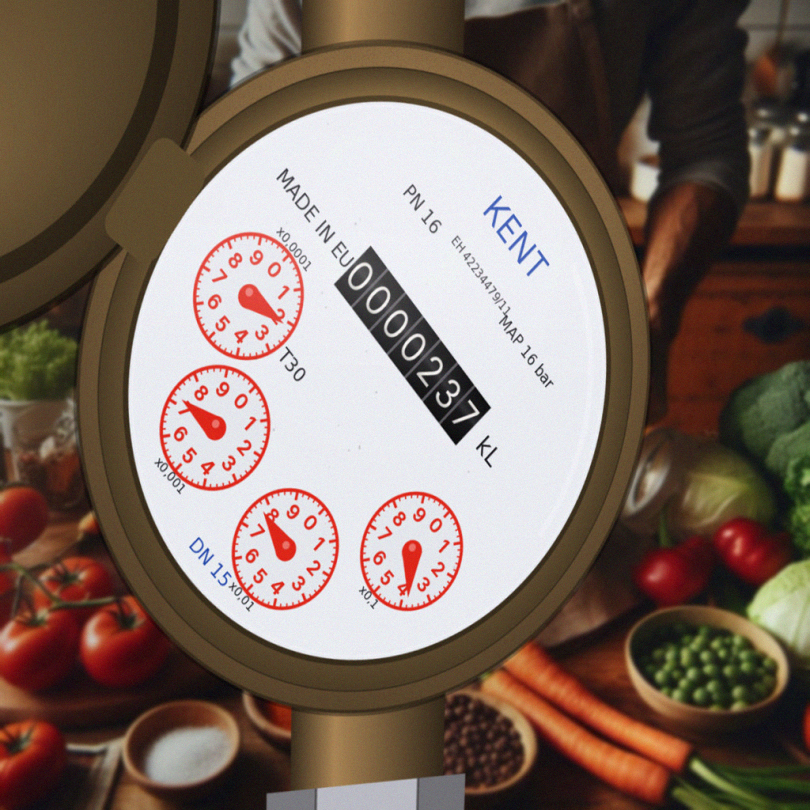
237.3772 kL
